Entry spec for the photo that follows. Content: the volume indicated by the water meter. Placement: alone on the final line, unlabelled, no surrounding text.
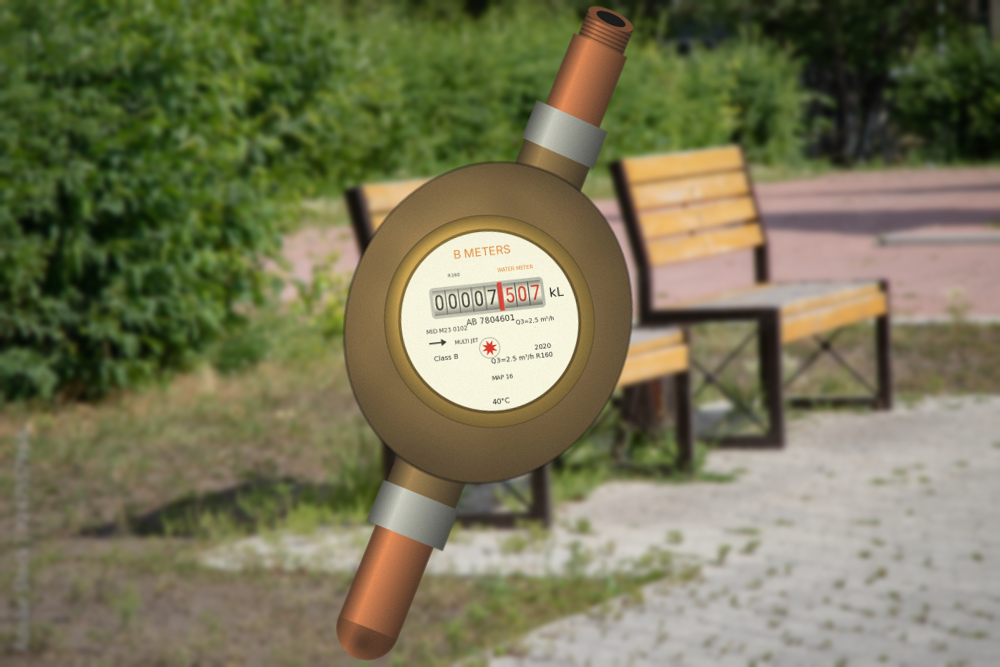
7.507 kL
